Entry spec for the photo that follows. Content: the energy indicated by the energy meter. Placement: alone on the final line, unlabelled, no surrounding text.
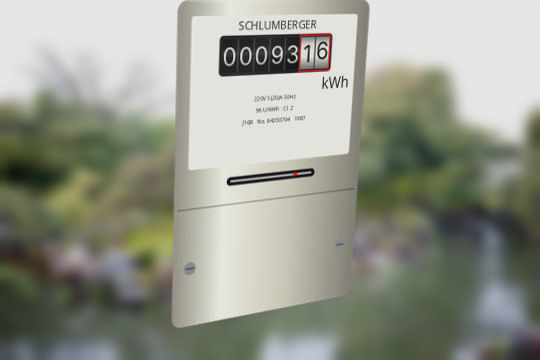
93.16 kWh
